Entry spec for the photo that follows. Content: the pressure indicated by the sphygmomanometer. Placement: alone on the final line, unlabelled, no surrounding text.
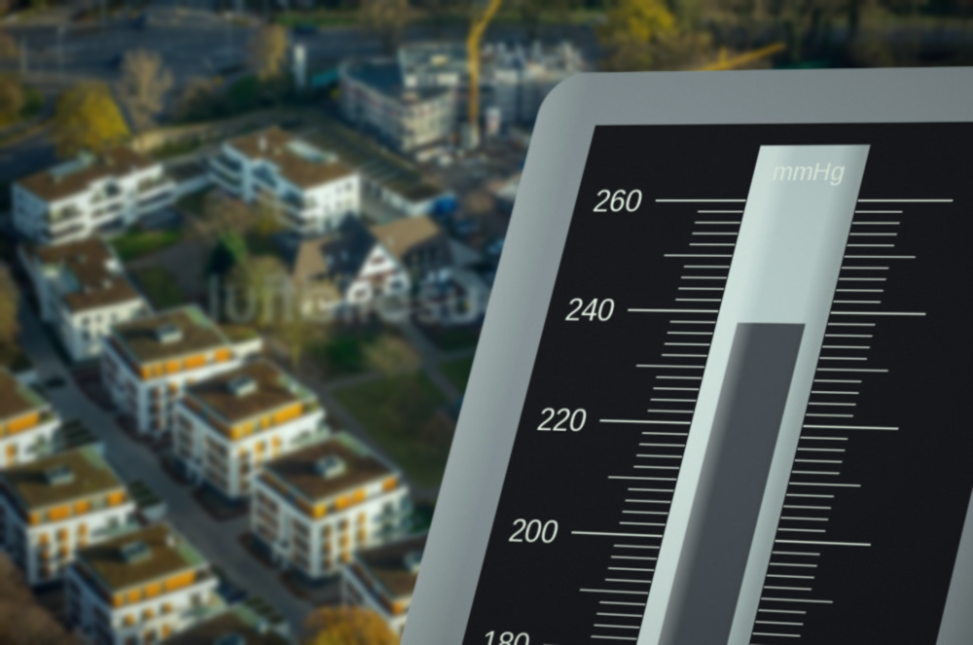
238 mmHg
